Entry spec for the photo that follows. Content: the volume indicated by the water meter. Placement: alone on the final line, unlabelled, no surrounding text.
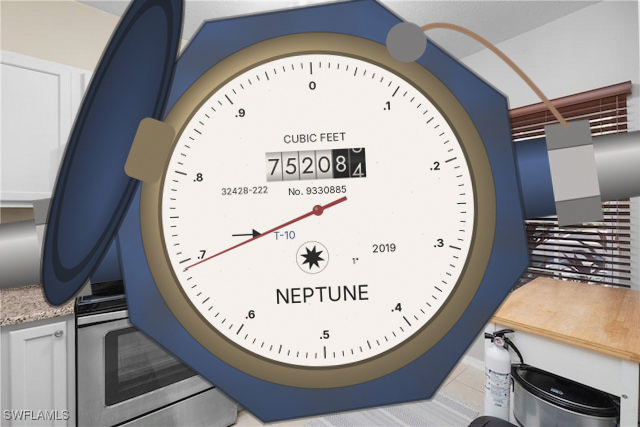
752083.69 ft³
